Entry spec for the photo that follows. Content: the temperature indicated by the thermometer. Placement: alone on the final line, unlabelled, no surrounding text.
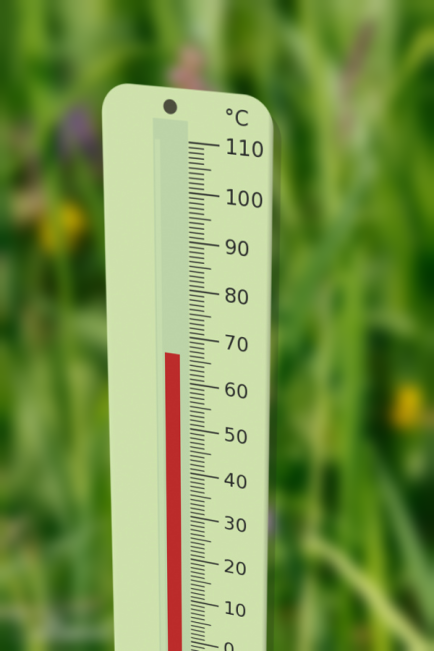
66 °C
